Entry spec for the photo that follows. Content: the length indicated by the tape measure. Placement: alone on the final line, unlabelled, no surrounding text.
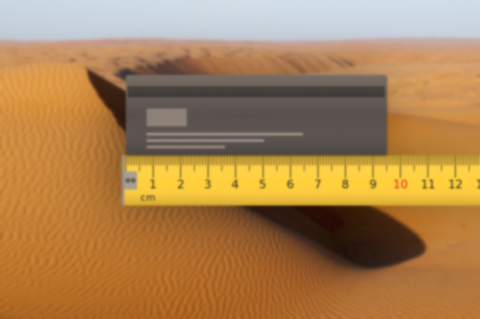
9.5 cm
